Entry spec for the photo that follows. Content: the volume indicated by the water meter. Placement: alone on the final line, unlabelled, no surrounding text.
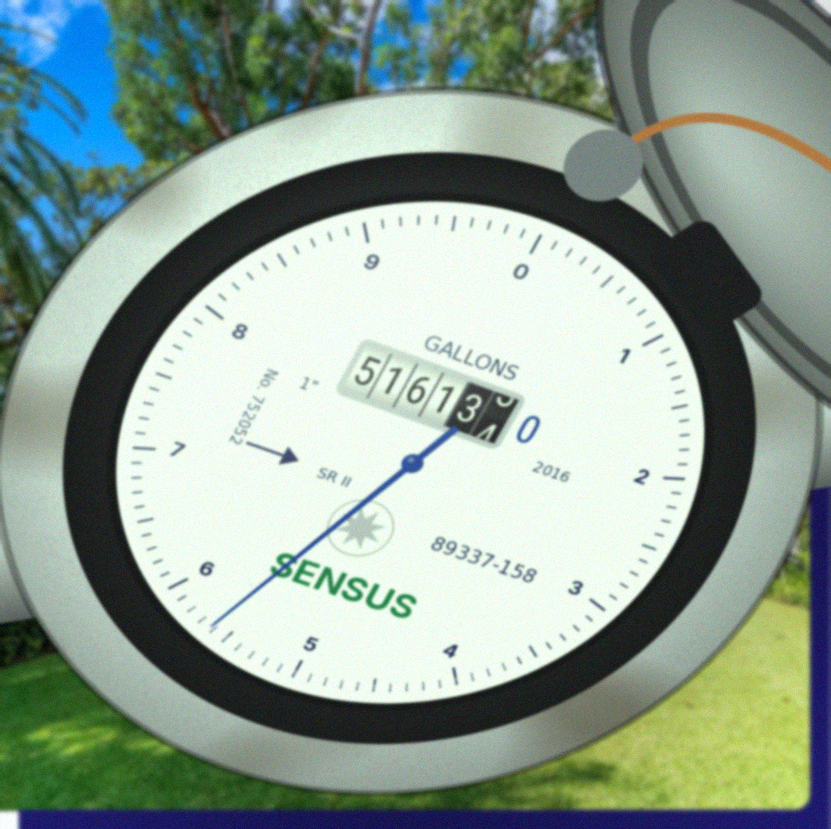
5161335.6 gal
